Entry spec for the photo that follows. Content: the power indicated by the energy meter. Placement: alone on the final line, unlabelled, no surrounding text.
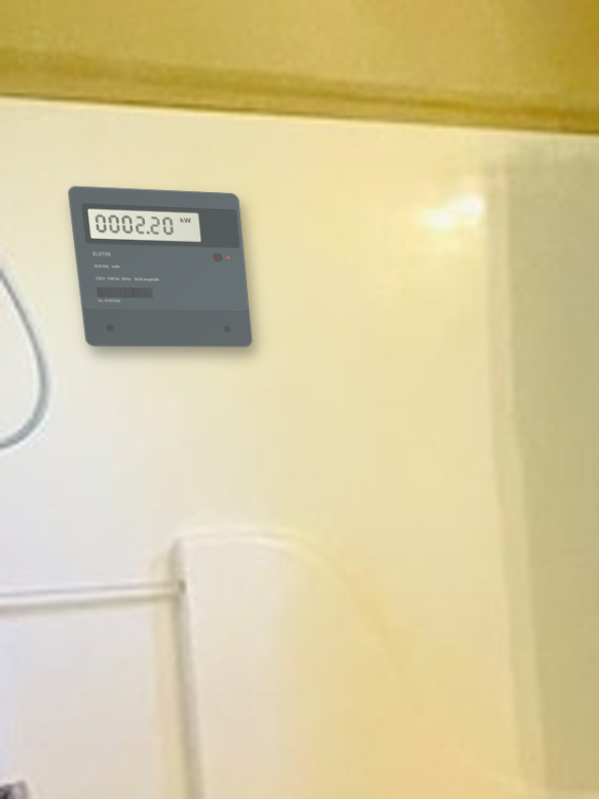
2.20 kW
